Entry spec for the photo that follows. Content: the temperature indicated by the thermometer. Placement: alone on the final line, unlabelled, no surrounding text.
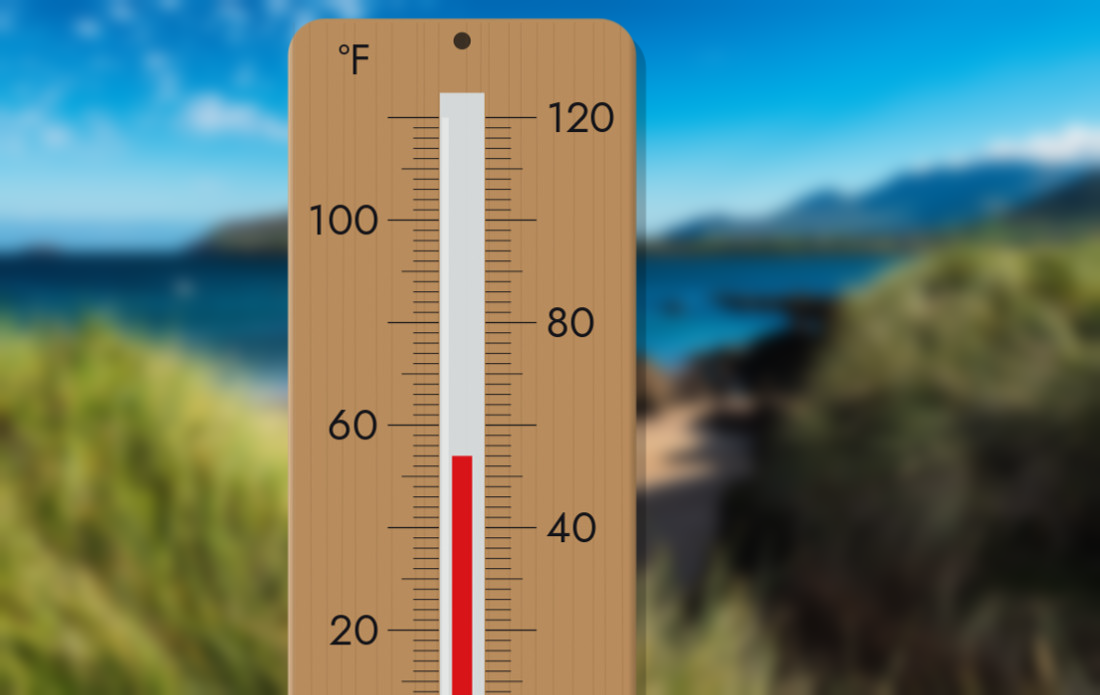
54 °F
